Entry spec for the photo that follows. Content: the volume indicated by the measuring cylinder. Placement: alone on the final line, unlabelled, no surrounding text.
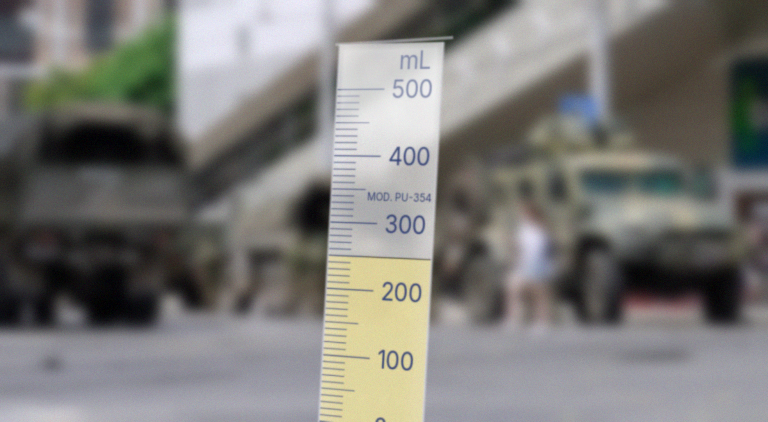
250 mL
